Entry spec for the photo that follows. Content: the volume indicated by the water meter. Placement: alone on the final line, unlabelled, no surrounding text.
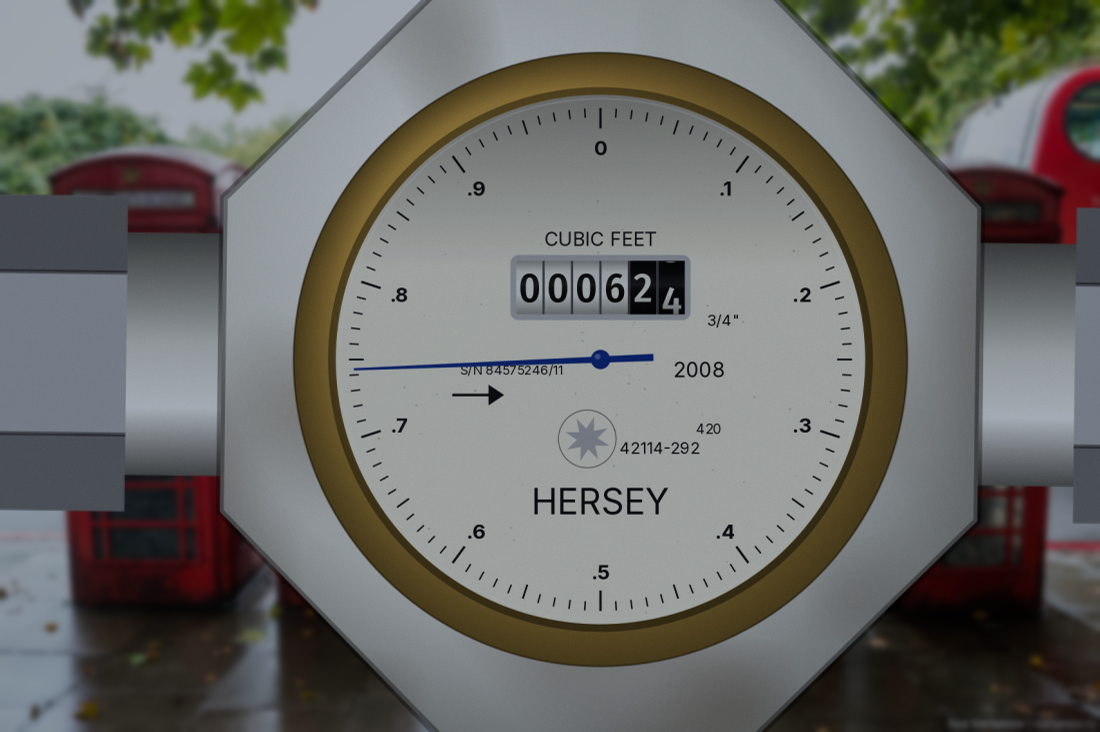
623.74 ft³
